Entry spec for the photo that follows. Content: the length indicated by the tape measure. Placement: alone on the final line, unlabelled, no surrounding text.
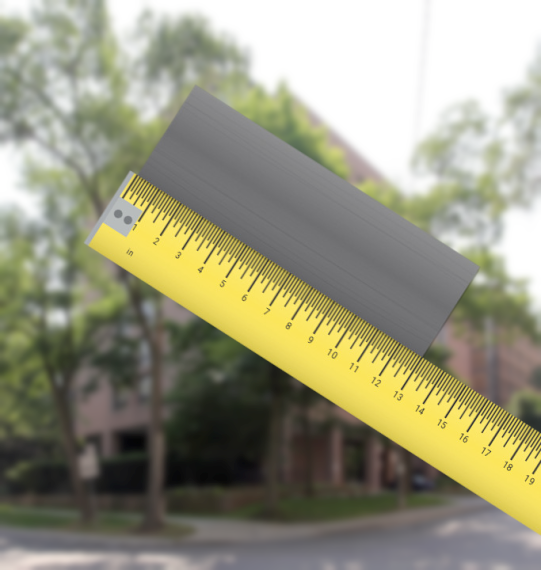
13 in
